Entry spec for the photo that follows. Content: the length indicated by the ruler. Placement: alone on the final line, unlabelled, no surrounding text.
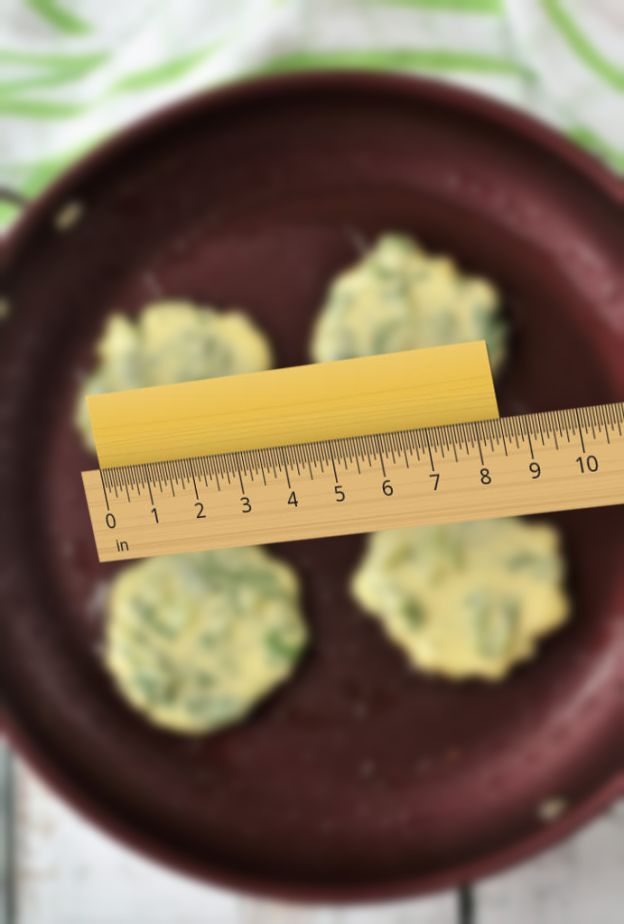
8.5 in
